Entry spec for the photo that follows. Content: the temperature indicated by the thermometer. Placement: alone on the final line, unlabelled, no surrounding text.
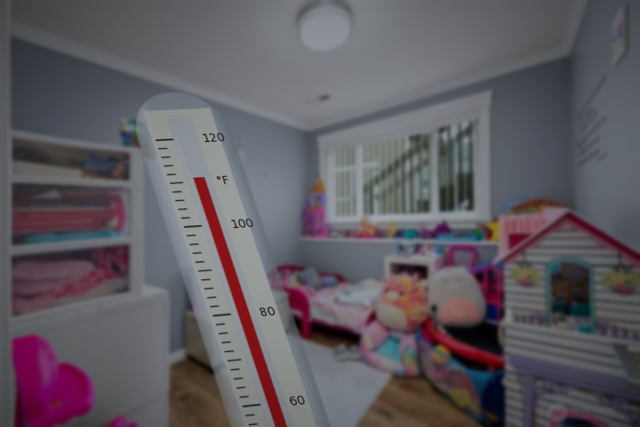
111 °F
